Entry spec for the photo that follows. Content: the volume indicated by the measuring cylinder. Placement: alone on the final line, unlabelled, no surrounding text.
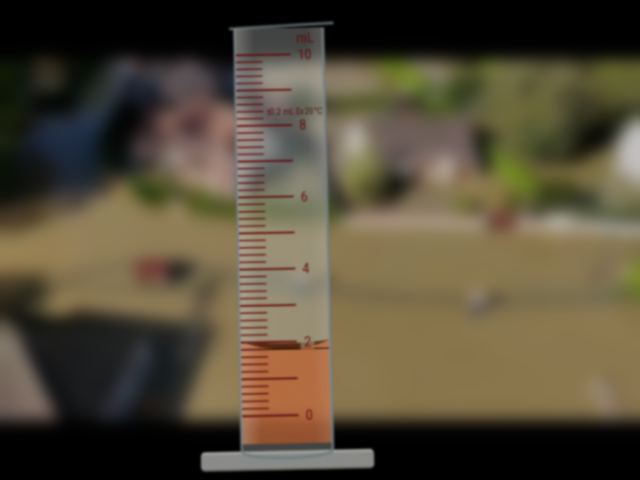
1.8 mL
